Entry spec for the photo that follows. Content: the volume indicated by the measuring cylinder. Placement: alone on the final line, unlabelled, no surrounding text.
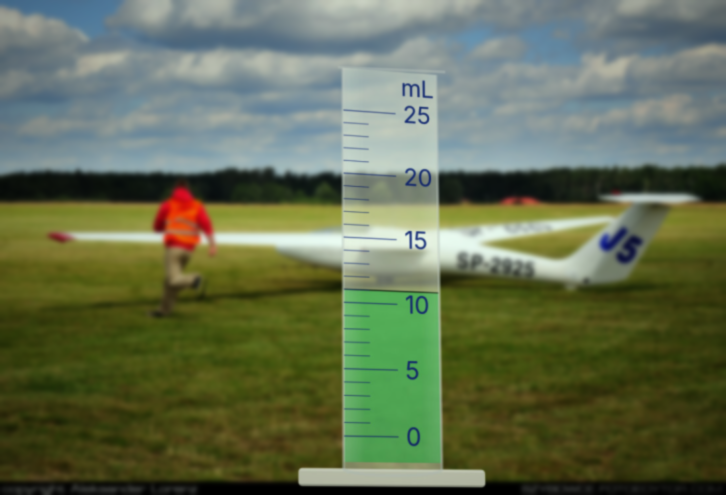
11 mL
